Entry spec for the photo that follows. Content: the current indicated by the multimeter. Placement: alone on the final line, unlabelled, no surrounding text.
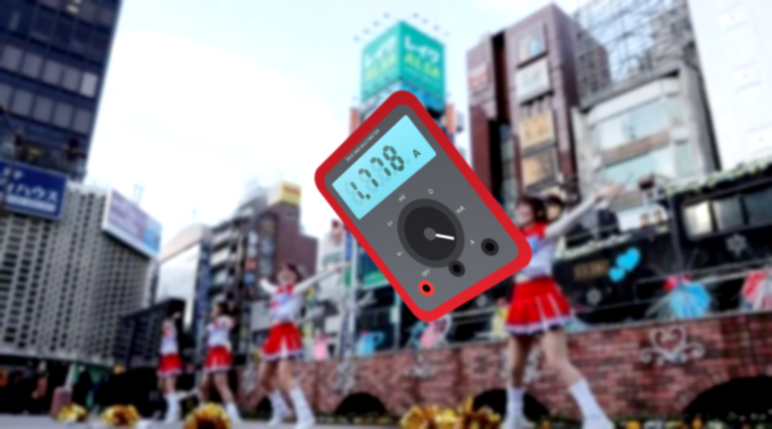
1.778 A
